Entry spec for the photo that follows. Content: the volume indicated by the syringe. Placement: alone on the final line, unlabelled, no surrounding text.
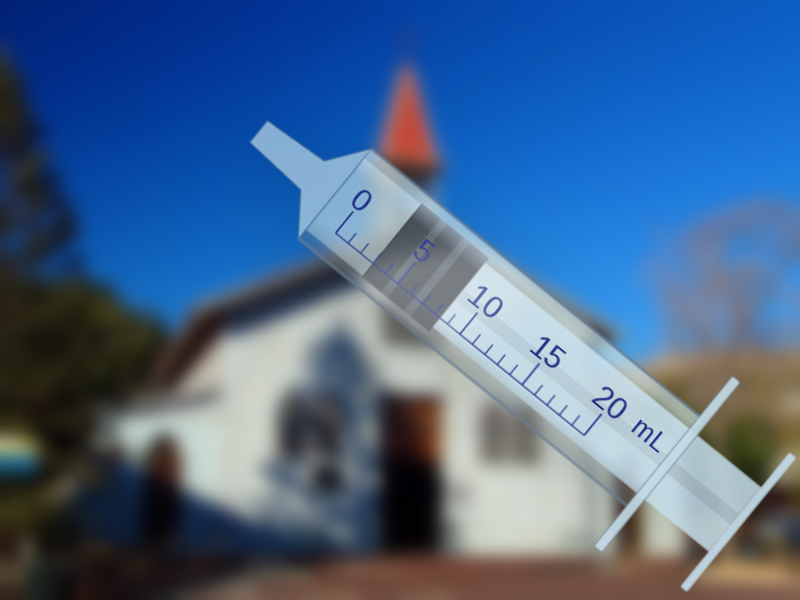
3 mL
